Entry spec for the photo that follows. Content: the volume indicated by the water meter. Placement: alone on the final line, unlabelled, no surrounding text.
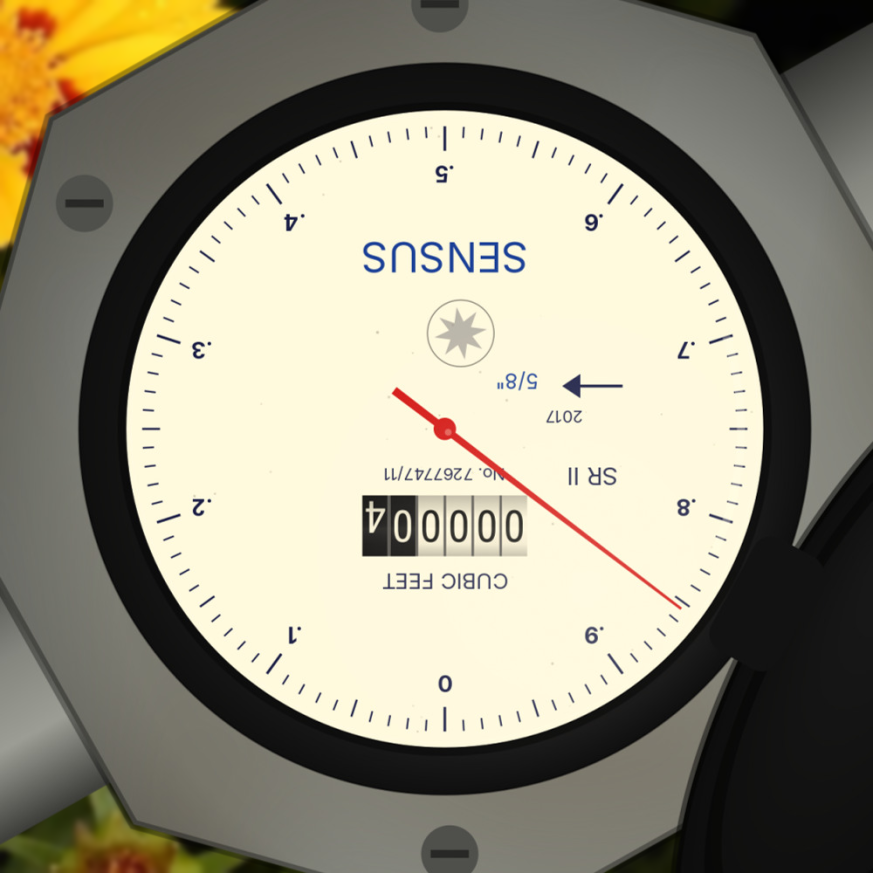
3.85 ft³
